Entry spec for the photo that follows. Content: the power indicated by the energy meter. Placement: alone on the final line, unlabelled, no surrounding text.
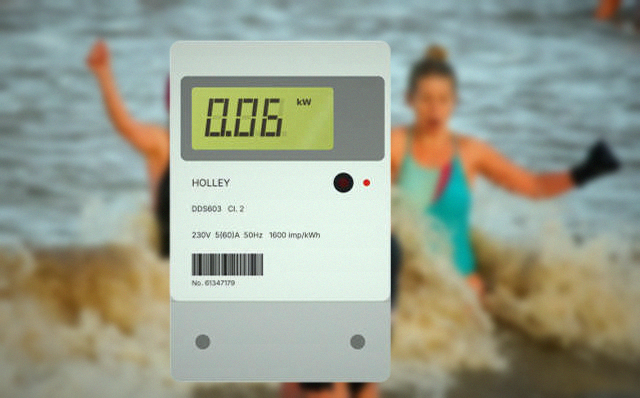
0.06 kW
